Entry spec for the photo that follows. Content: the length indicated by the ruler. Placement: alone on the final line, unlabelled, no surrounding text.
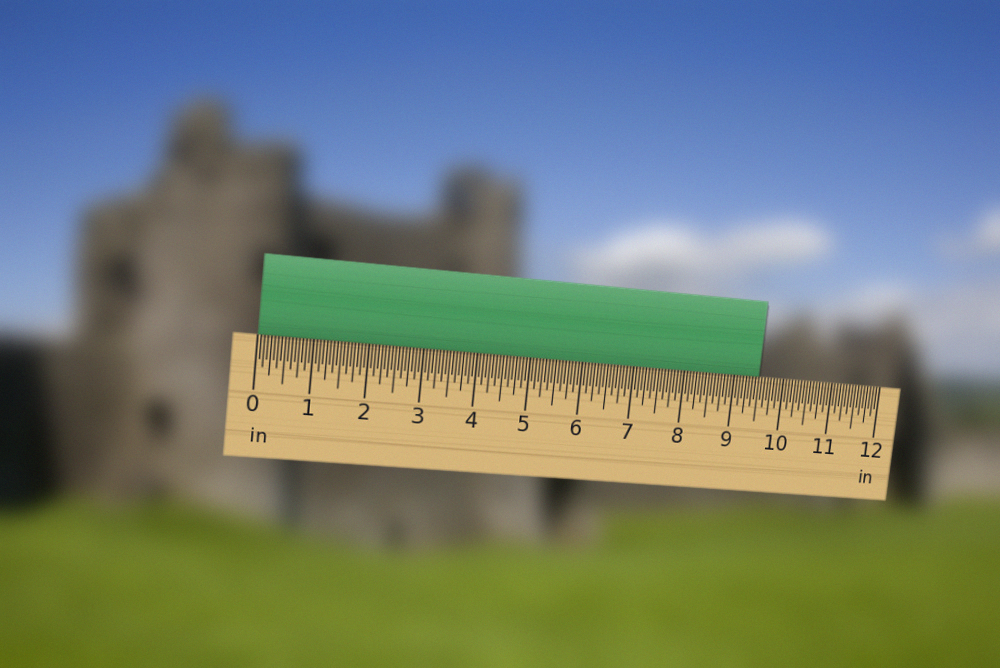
9.5 in
